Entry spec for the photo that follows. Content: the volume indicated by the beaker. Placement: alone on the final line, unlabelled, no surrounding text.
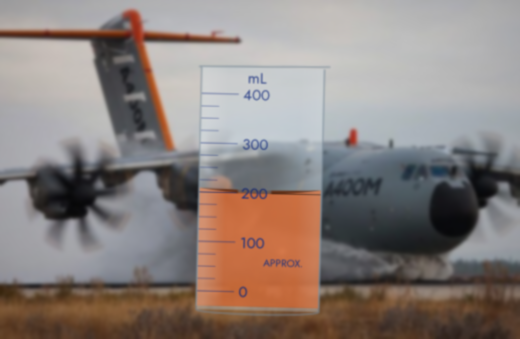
200 mL
